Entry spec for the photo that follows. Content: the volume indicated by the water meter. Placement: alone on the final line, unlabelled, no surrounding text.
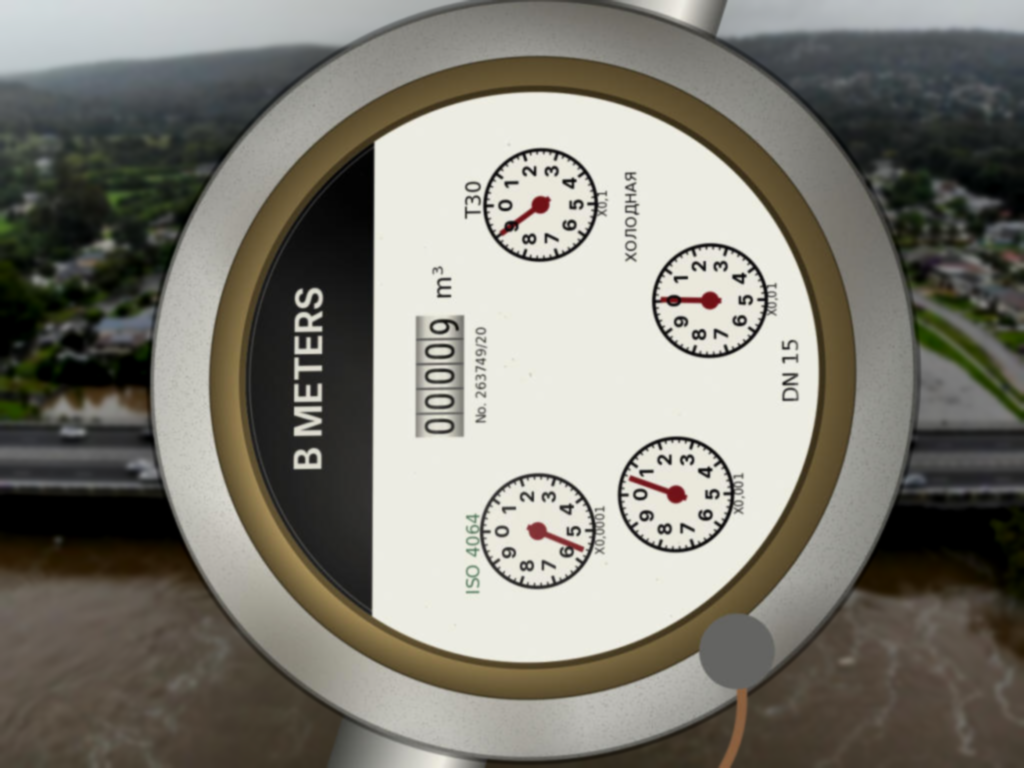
8.9005 m³
